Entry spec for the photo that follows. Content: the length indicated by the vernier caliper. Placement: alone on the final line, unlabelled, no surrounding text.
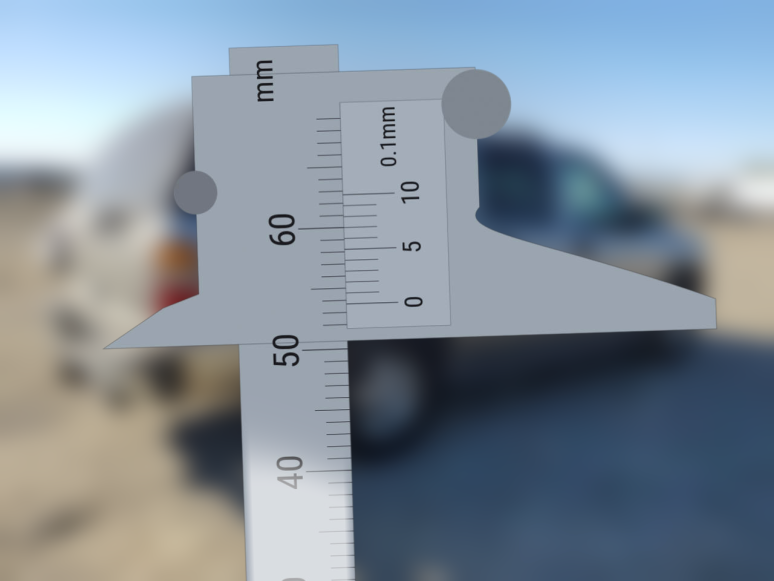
53.7 mm
